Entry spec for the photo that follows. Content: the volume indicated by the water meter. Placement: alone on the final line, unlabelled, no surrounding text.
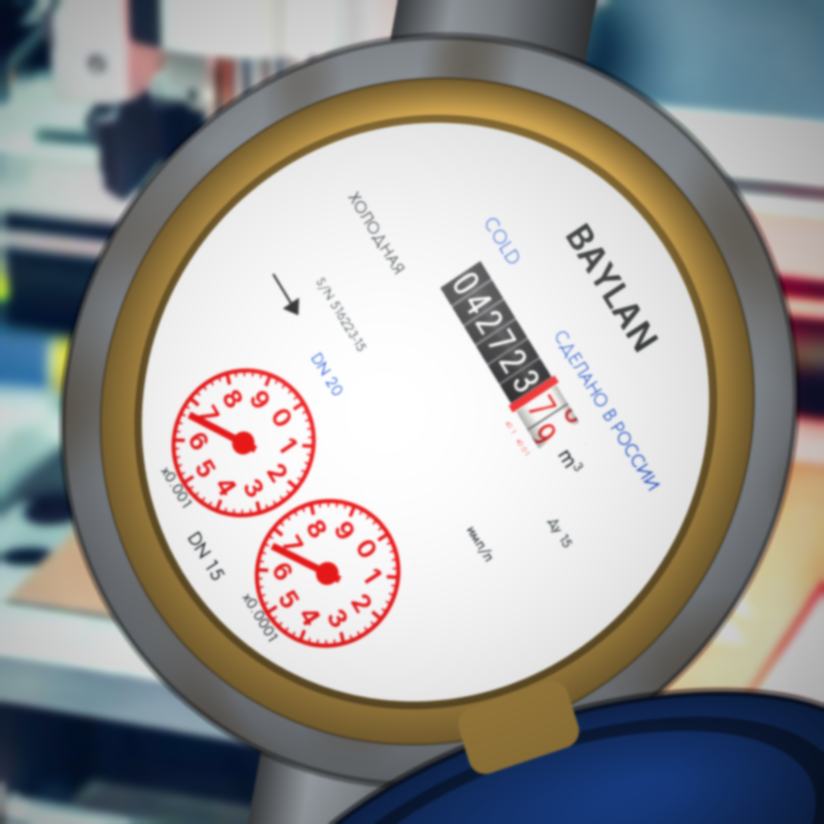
42723.7866 m³
